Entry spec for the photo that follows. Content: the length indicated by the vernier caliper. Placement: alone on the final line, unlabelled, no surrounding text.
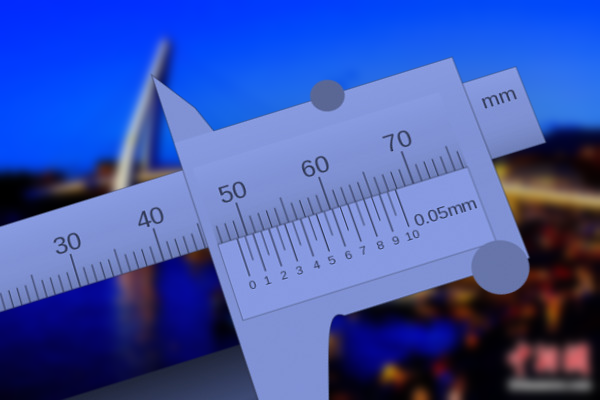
48.8 mm
